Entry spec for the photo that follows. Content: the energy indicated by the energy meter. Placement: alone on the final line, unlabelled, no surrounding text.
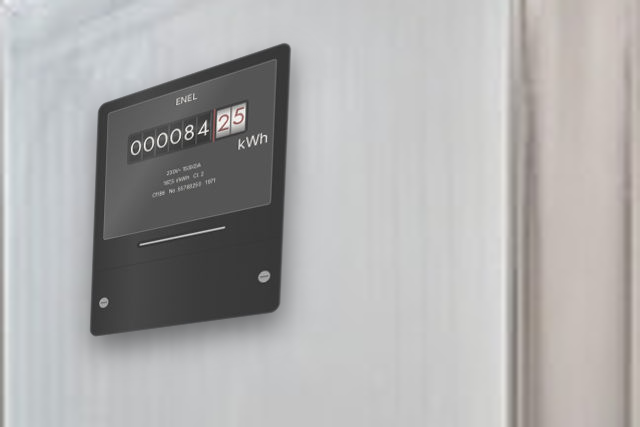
84.25 kWh
